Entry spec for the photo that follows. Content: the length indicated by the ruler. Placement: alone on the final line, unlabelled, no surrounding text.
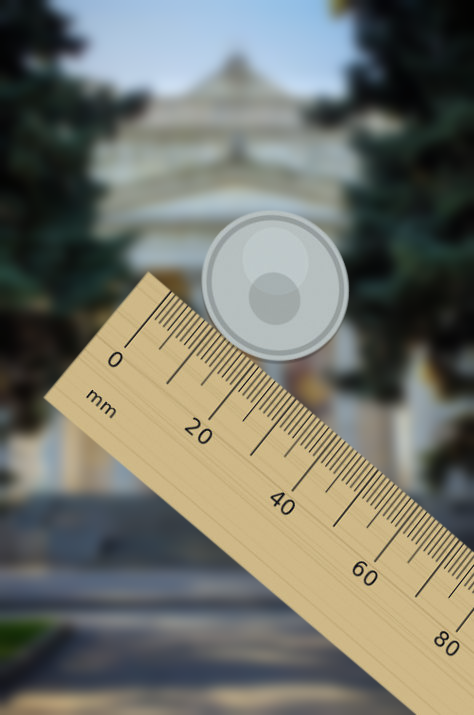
28 mm
